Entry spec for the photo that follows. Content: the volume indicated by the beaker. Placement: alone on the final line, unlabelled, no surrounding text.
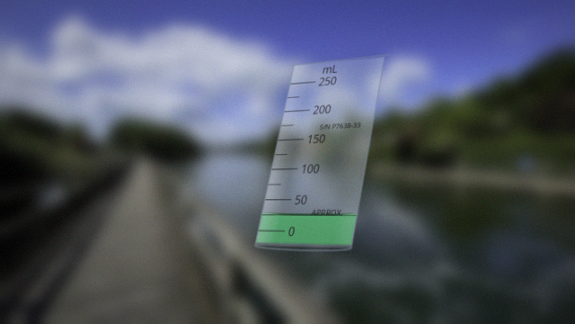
25 mL
